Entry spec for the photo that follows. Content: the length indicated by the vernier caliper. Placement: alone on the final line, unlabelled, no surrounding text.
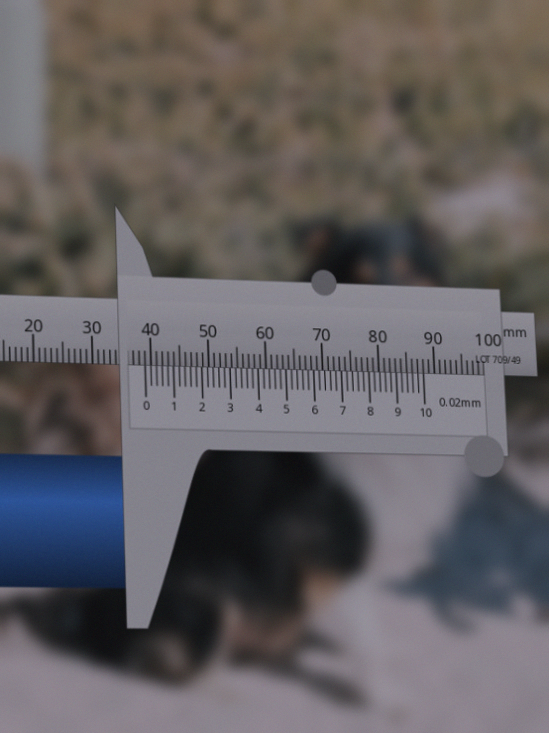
39.0 mm
